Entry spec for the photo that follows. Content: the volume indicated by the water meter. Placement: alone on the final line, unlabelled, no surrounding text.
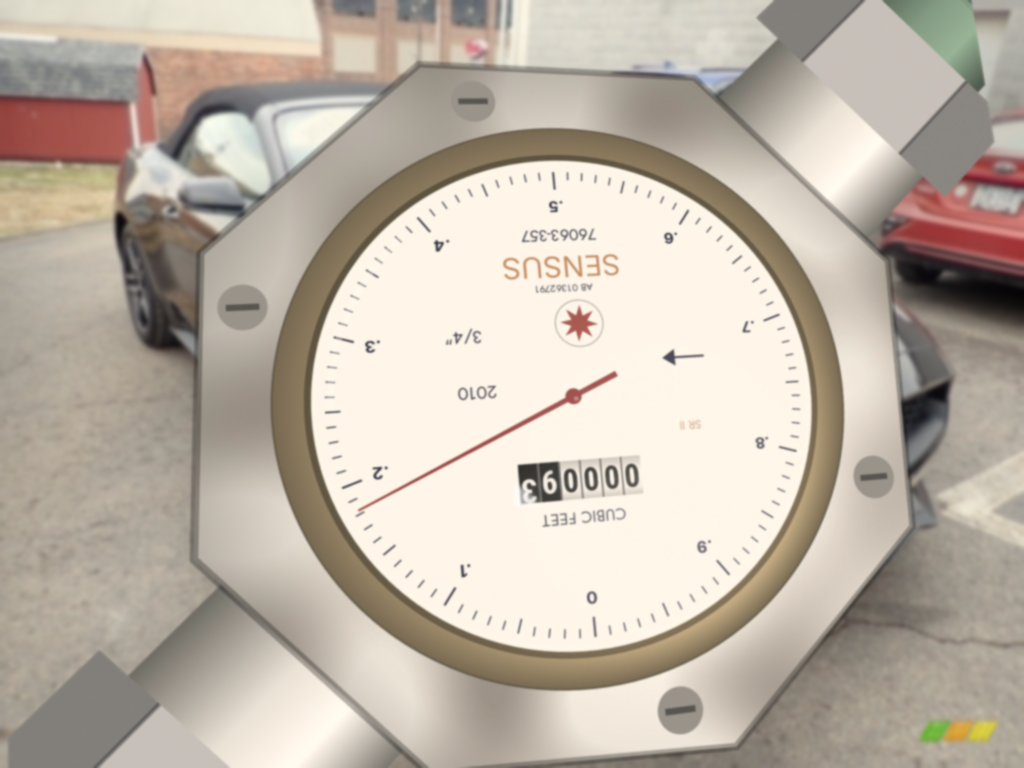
93.18 ft³
